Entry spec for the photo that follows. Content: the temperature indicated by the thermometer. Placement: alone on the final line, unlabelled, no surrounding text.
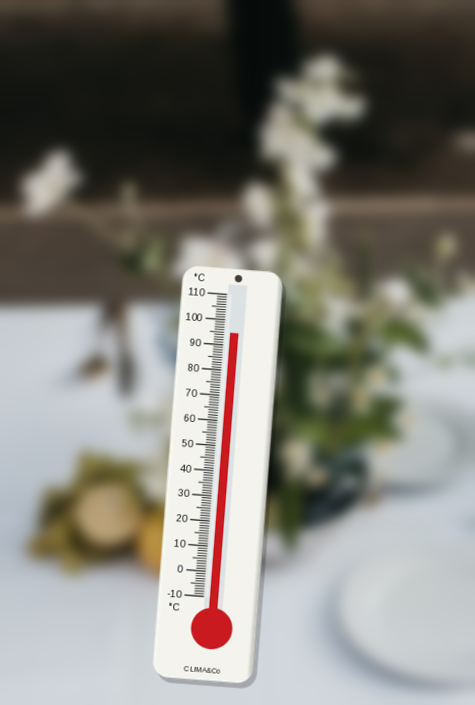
95 °C
